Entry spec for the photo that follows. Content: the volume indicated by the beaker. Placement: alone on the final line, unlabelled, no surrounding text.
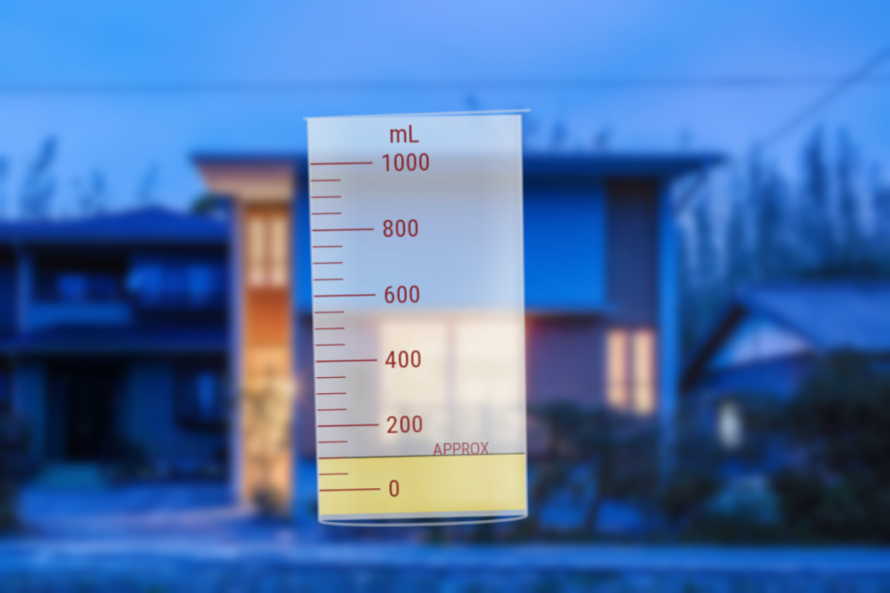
100 mL
